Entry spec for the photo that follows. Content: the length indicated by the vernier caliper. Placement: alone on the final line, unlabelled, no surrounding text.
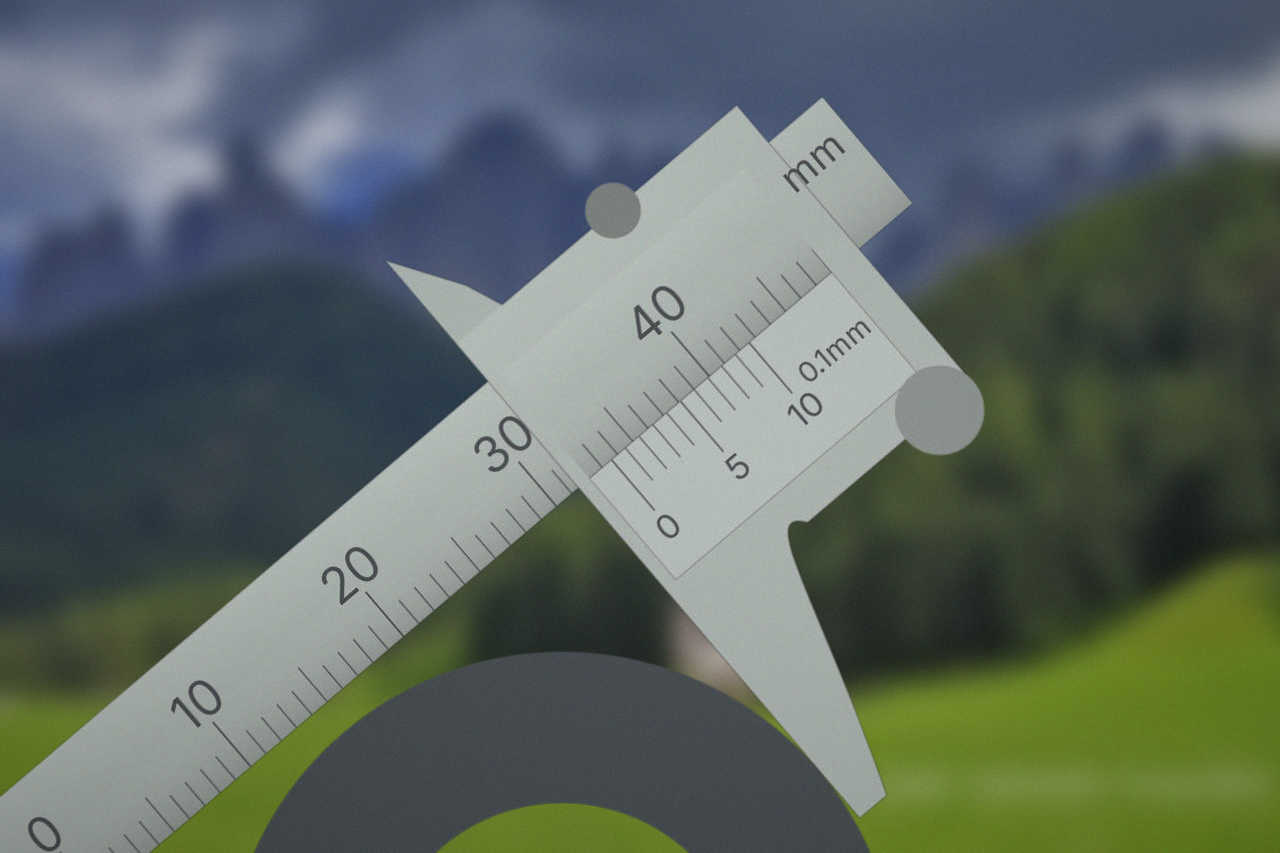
33.6 mm
